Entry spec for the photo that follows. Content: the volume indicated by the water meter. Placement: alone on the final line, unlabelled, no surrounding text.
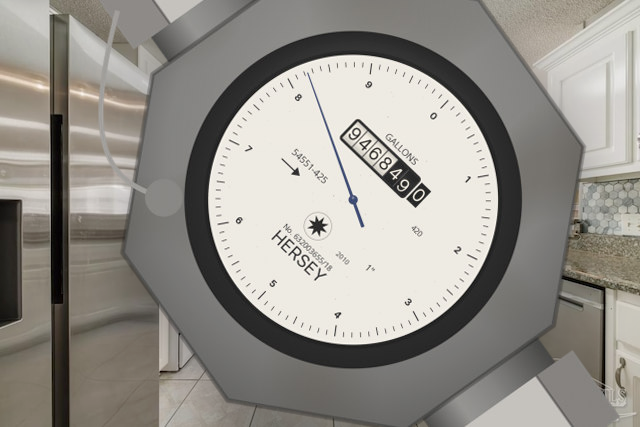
9468488.2 gal
